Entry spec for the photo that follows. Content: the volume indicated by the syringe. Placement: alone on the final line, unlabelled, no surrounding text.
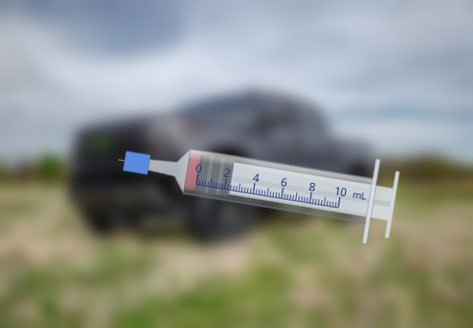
0 mL
